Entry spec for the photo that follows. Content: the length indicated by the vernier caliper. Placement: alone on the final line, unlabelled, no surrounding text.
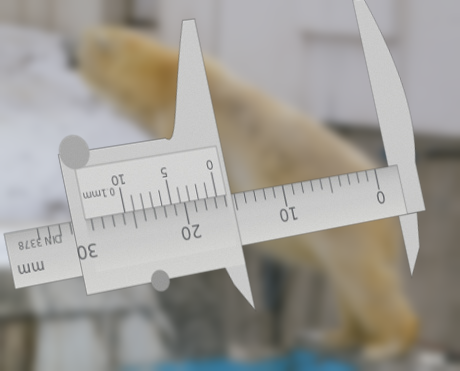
16.8 mm
